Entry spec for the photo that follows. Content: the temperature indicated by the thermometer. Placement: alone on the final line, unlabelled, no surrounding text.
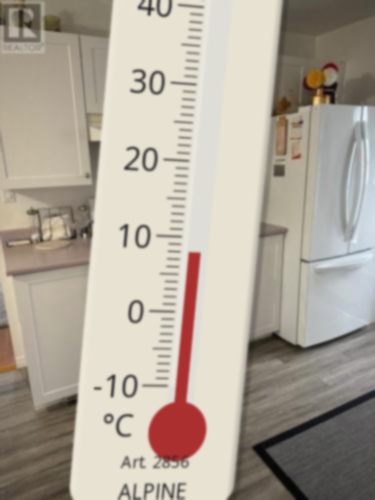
8 °C
